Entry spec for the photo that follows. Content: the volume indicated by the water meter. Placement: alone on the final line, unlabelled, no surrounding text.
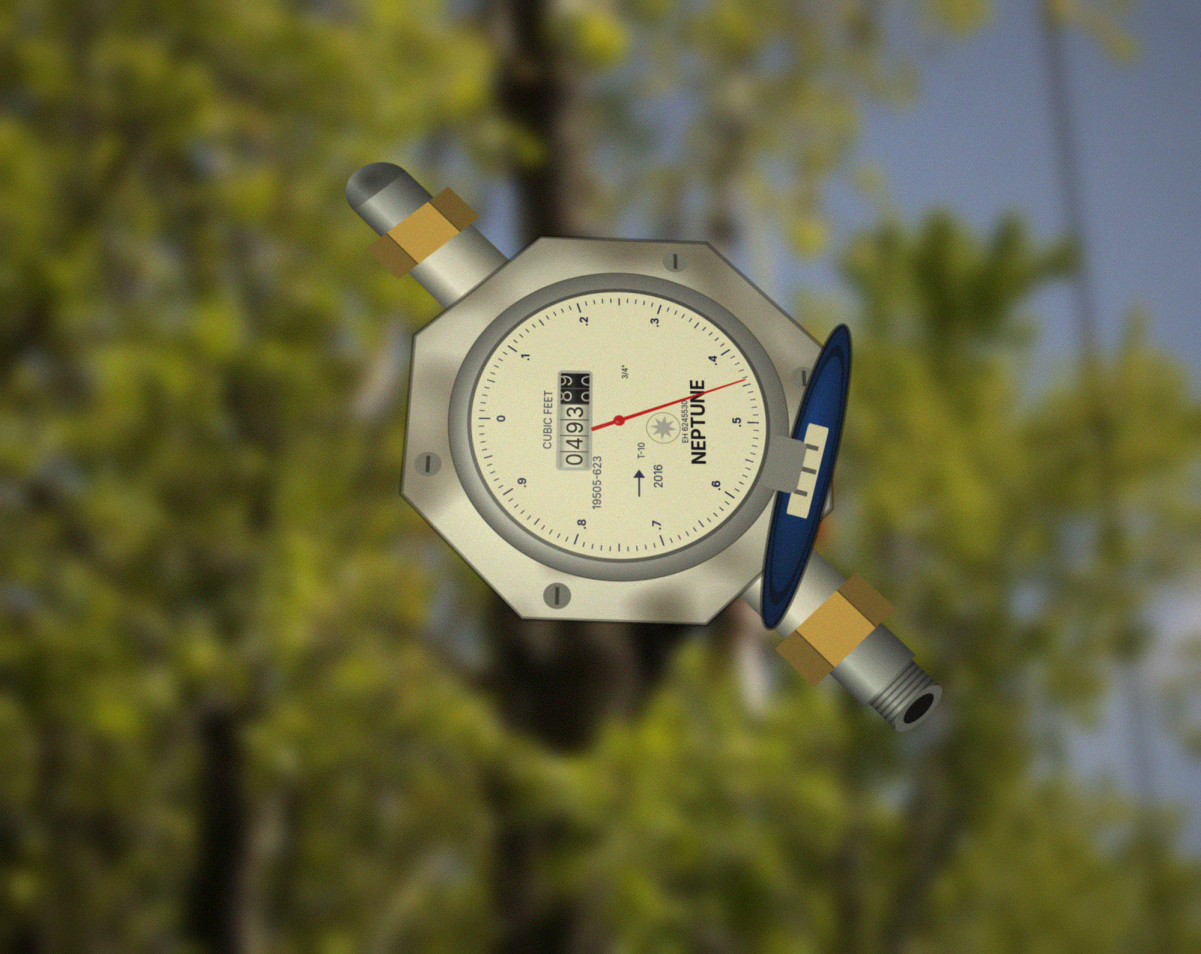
49389.44 ft³
